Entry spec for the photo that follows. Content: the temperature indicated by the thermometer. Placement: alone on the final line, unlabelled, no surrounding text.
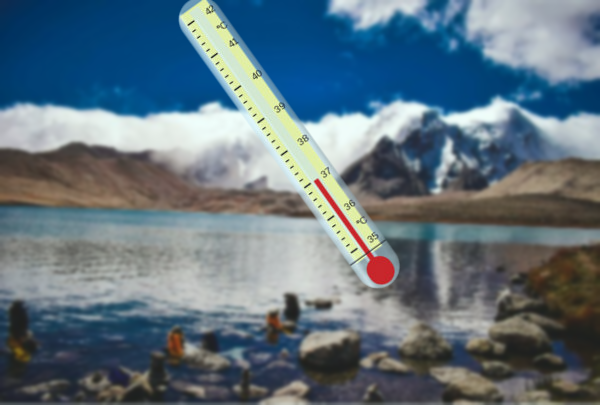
37 °C
